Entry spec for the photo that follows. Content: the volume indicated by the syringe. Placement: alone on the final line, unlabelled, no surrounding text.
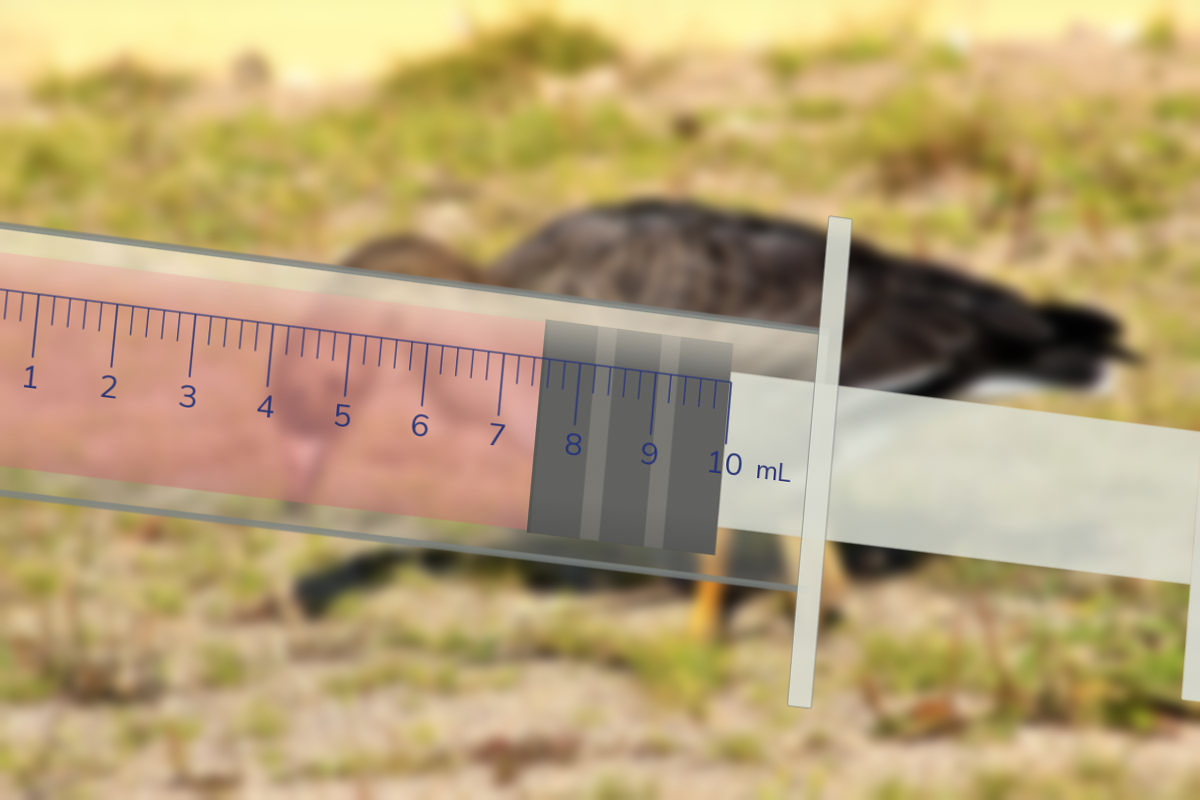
7.5 mL
